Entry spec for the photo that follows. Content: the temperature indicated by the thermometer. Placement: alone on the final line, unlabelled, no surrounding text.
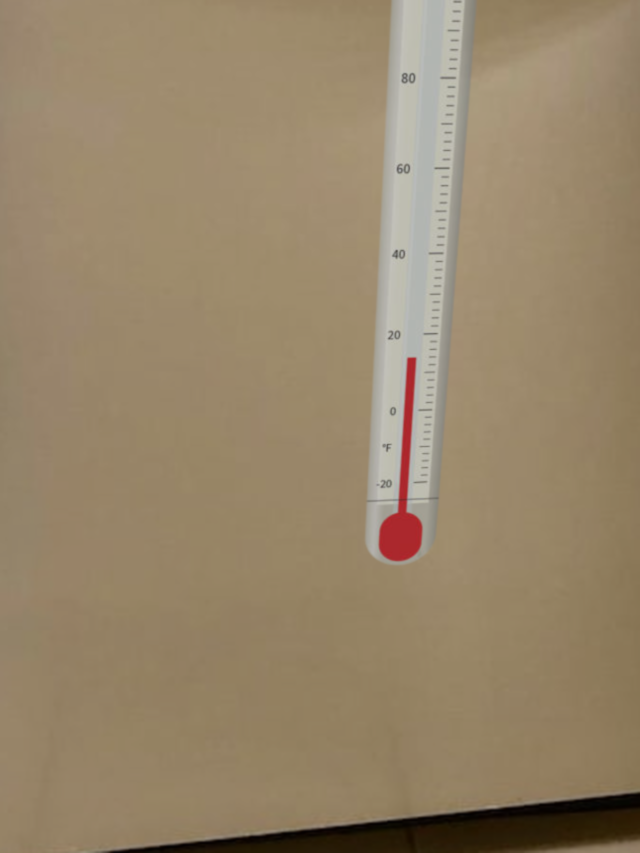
14 °F
